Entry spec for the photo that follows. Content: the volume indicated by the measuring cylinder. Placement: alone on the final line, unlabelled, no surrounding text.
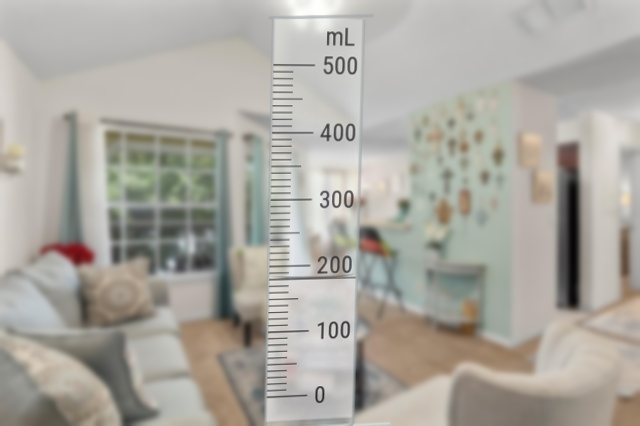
180 mL
